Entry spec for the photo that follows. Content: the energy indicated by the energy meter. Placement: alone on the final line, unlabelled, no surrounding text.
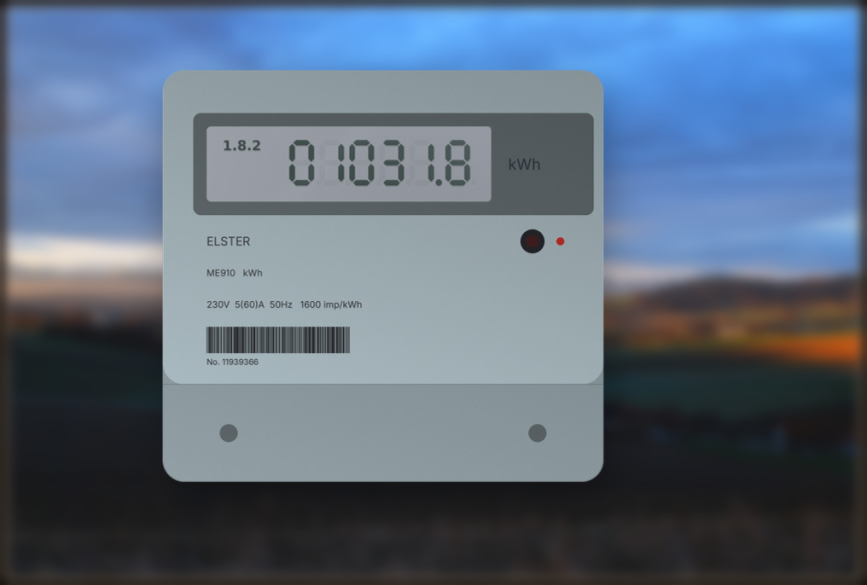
1031.8 kWh
